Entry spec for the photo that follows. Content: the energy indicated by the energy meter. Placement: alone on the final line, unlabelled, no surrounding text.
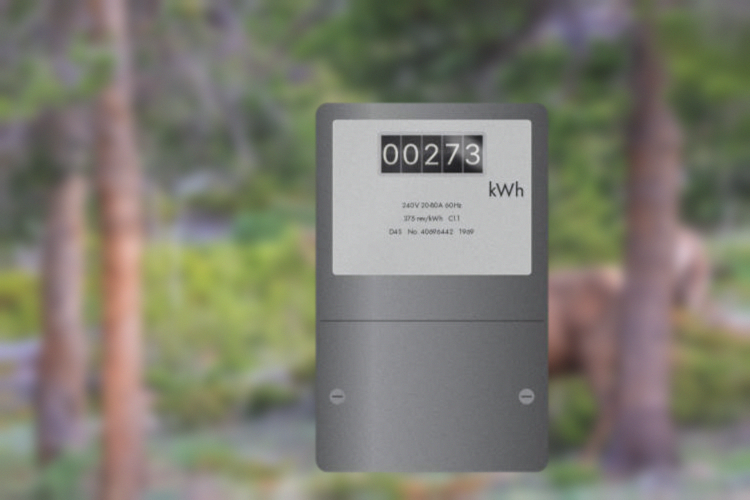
273 kWh
